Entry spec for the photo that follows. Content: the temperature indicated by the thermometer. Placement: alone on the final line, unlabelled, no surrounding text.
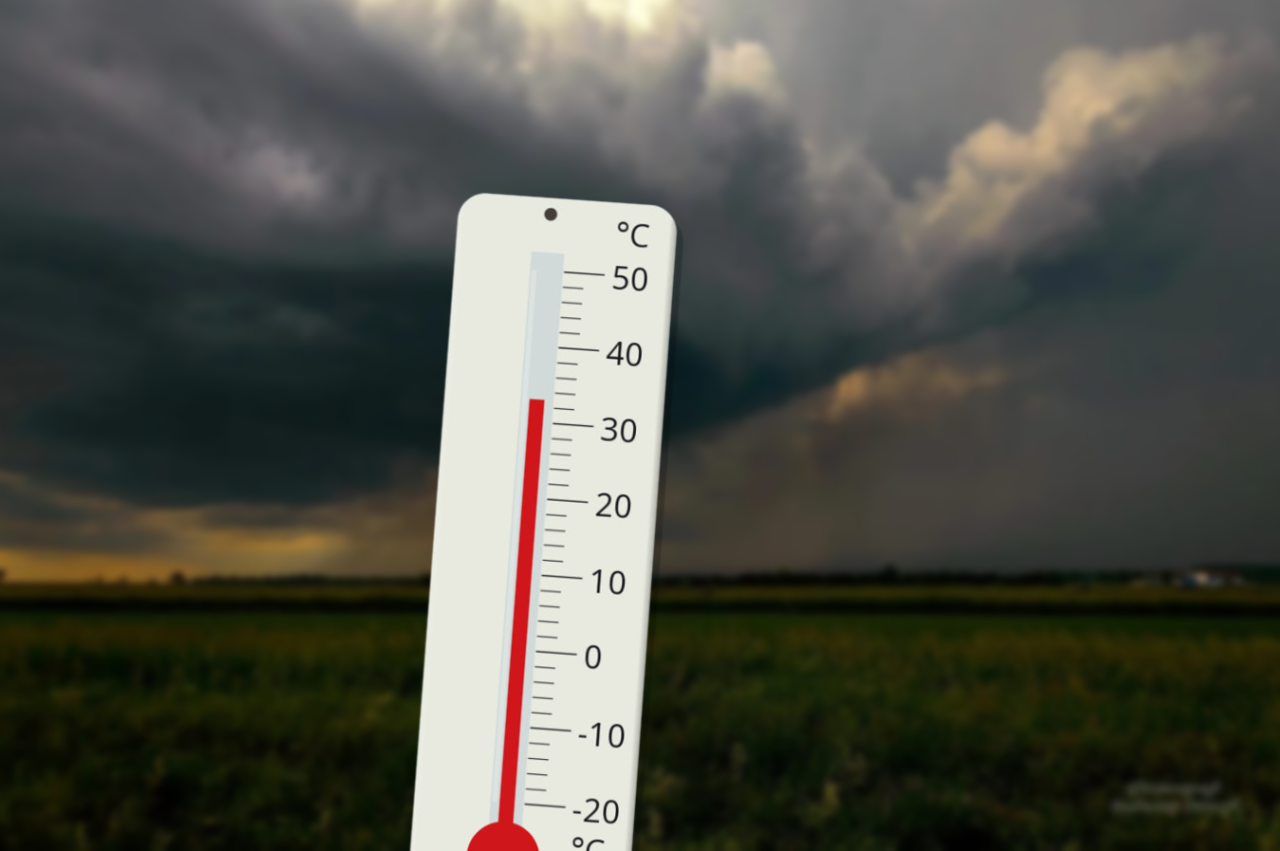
33 °C
